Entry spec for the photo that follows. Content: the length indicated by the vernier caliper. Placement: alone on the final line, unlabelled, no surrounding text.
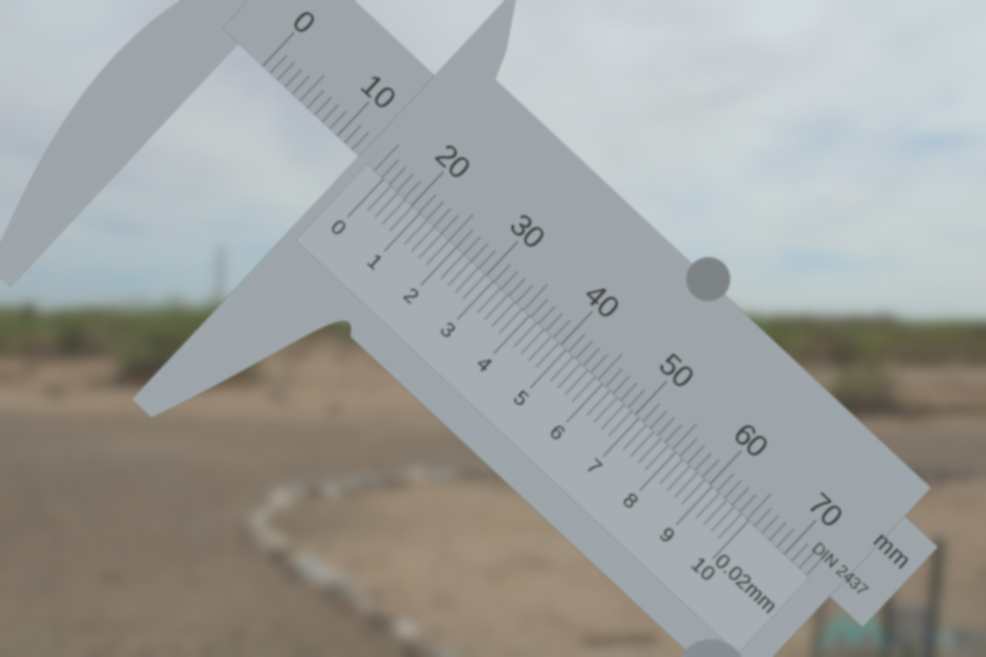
16.2 mm
